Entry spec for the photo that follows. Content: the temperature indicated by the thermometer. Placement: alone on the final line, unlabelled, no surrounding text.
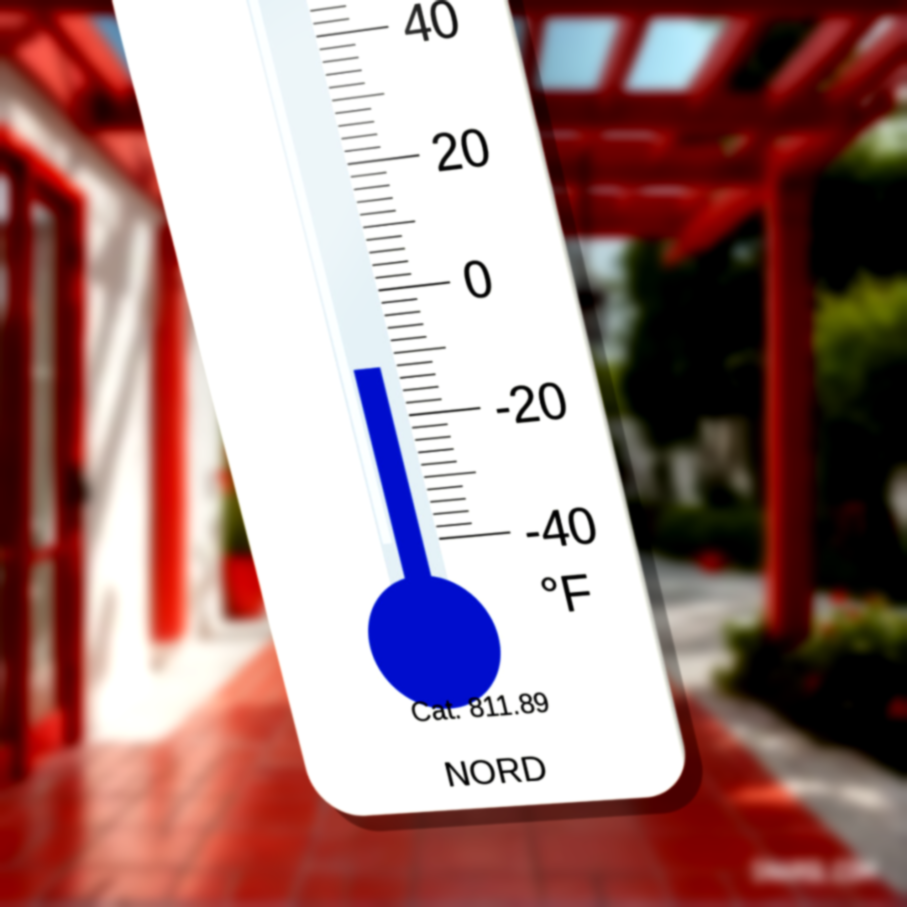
-12 °F
